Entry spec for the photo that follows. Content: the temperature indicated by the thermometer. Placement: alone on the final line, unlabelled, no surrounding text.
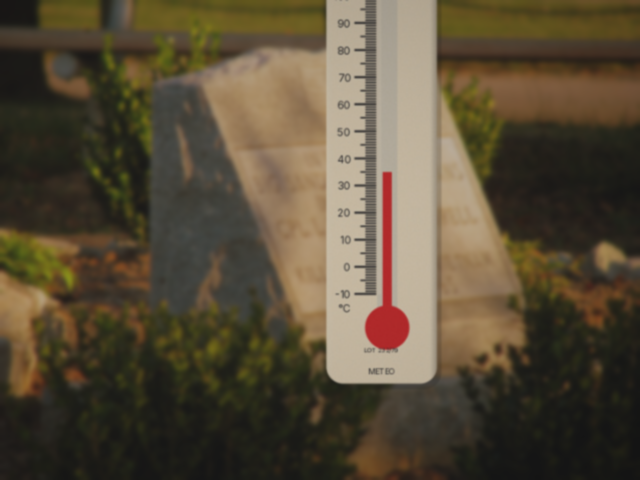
35 °C
